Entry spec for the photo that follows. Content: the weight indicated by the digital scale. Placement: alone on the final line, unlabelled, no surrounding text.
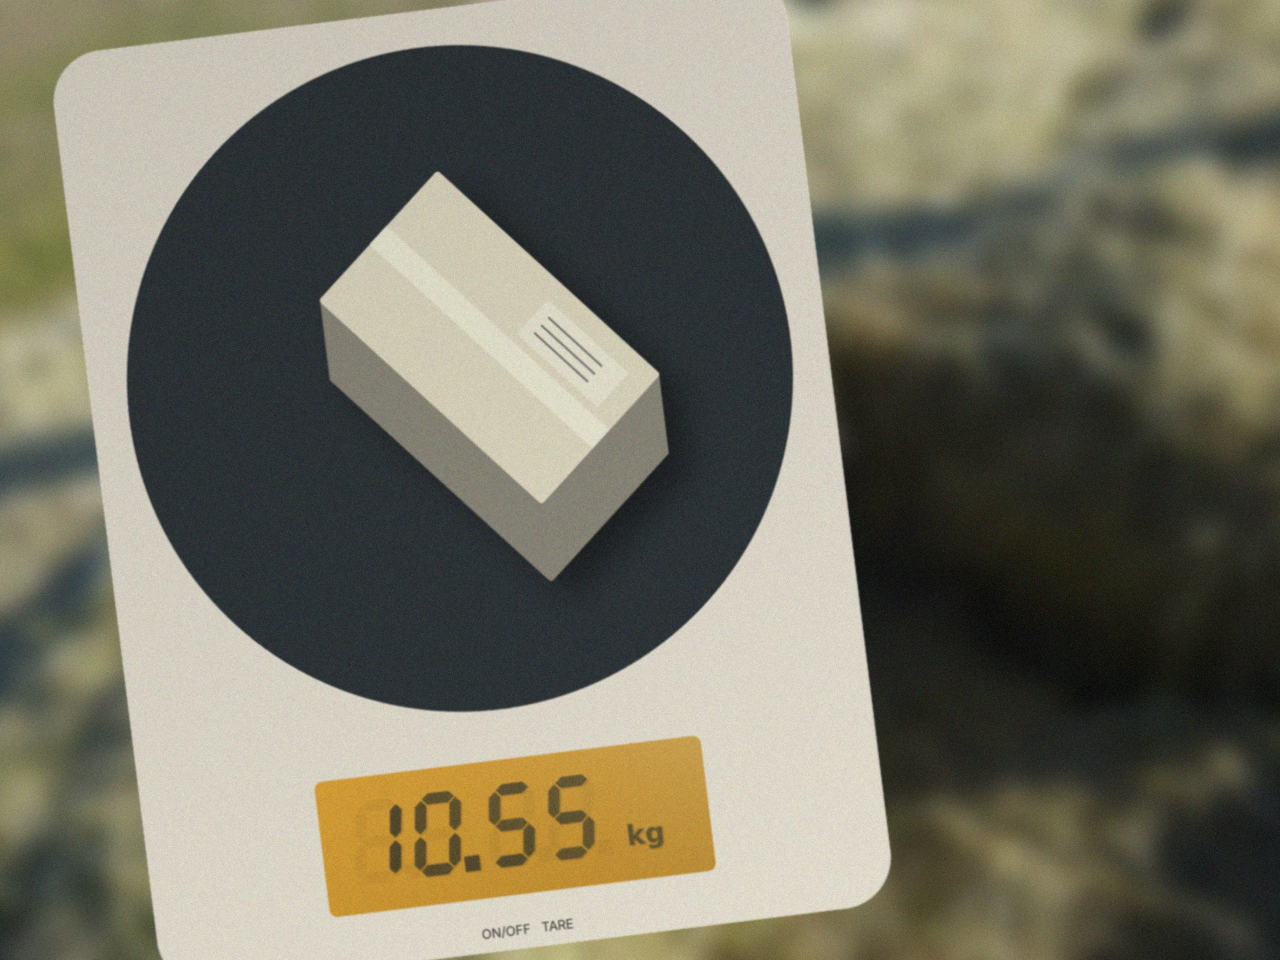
10.55 kg
